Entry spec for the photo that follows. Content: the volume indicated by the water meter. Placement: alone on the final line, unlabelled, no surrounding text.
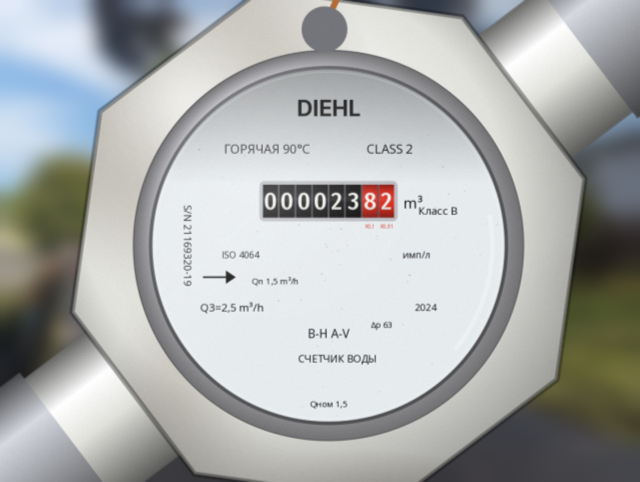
23.82 m³
